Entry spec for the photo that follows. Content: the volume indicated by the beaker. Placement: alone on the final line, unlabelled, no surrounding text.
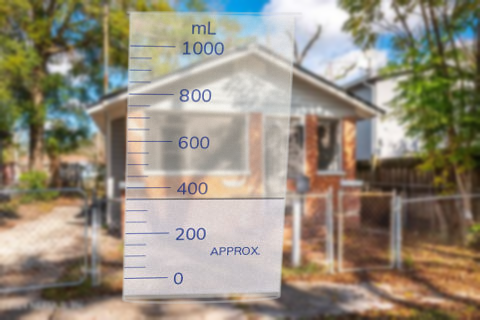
350 mL
